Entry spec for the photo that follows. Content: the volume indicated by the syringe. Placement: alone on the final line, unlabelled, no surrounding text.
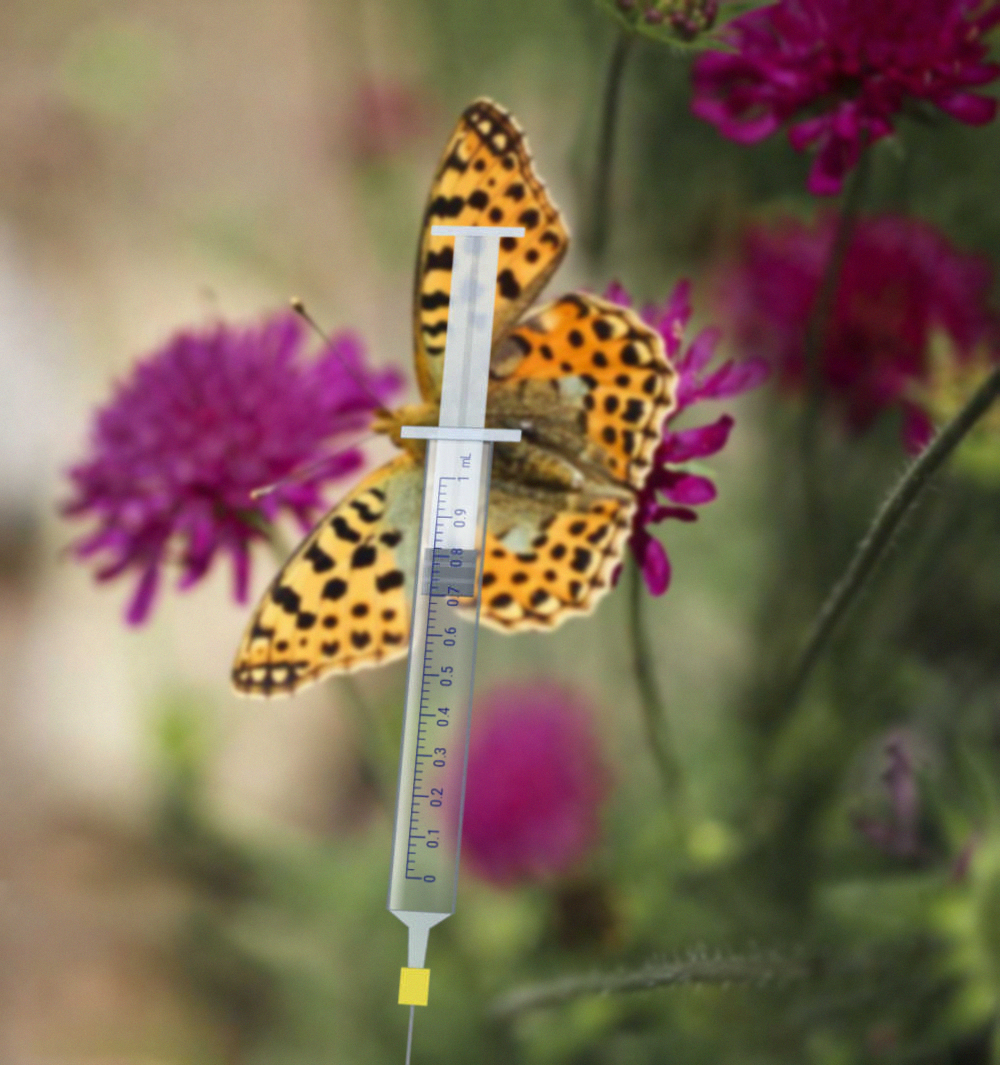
0.7 mL
